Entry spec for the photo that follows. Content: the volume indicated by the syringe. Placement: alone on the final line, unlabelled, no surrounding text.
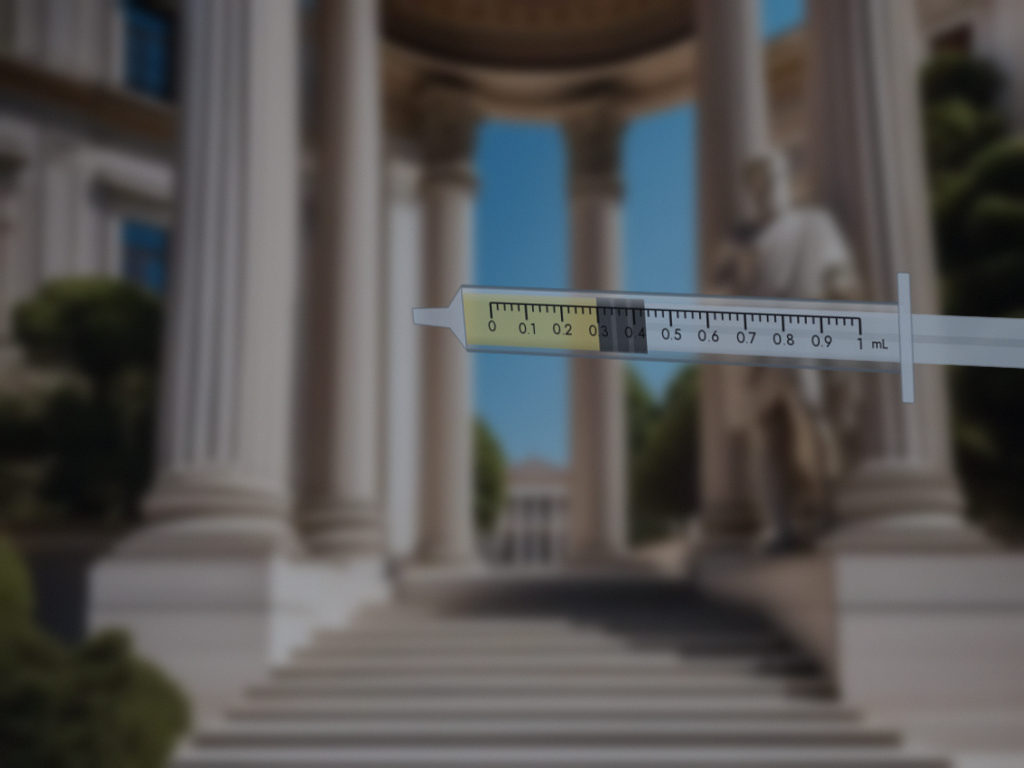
0.3 mL
